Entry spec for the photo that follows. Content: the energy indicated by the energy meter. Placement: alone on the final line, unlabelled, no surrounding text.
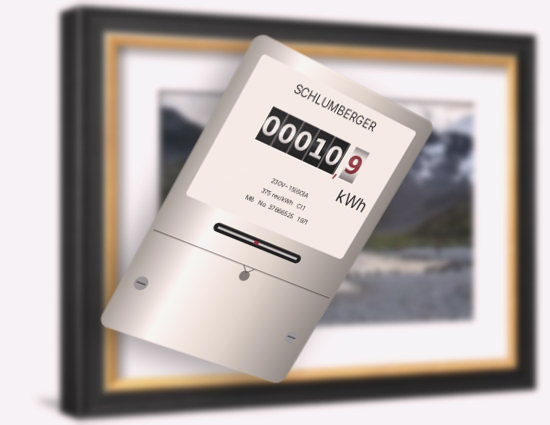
10.9 kWh
